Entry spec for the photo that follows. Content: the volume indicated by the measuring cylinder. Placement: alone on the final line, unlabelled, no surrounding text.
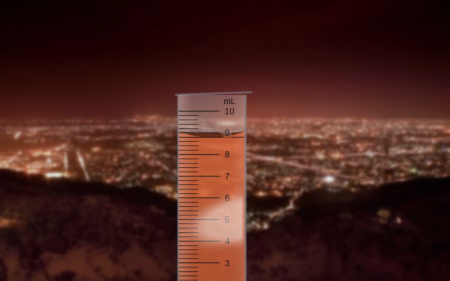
8.8 mL
